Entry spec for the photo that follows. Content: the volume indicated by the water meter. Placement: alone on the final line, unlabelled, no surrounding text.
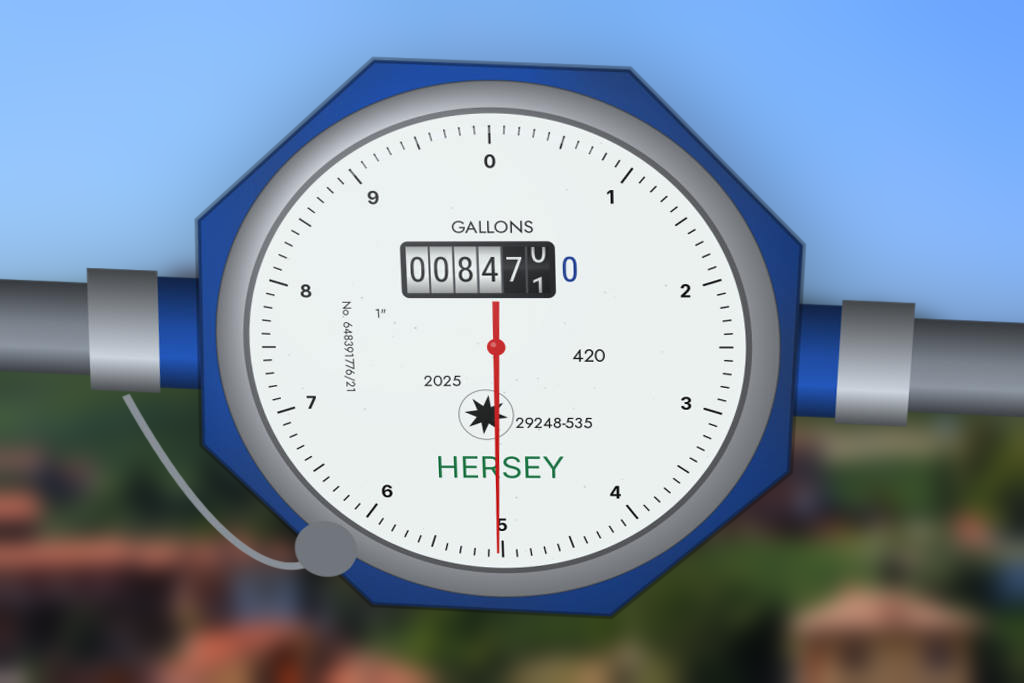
84705.0 gal
